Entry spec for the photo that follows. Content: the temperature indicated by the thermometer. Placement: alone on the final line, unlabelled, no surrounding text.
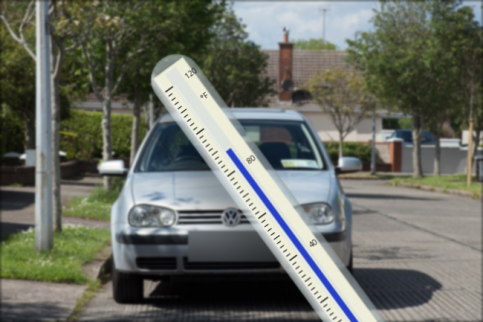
88 °F
